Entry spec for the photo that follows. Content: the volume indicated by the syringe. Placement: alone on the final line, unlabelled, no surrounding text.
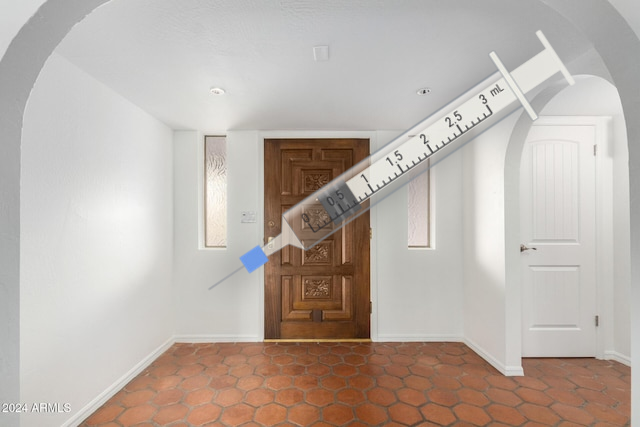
0.3 mL
